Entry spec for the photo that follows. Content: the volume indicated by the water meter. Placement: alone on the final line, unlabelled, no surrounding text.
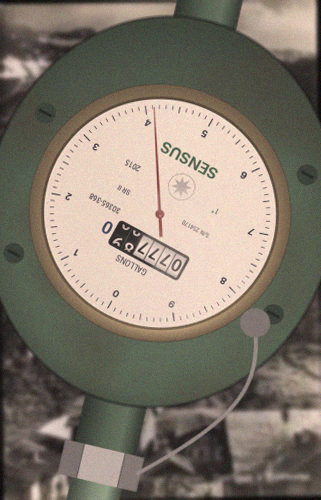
777894.1 gal
